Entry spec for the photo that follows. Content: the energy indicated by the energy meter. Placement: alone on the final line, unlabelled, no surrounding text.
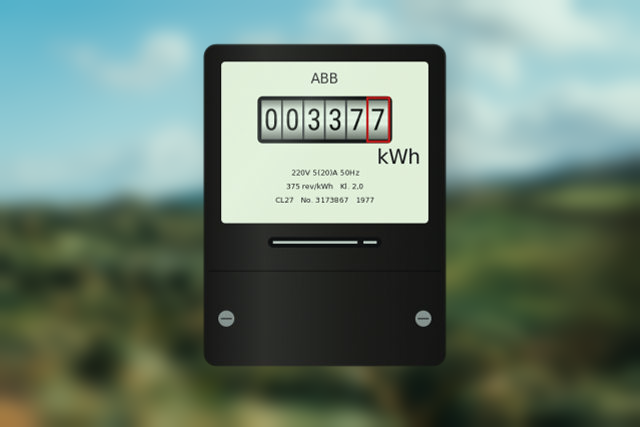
337.7 kWh
